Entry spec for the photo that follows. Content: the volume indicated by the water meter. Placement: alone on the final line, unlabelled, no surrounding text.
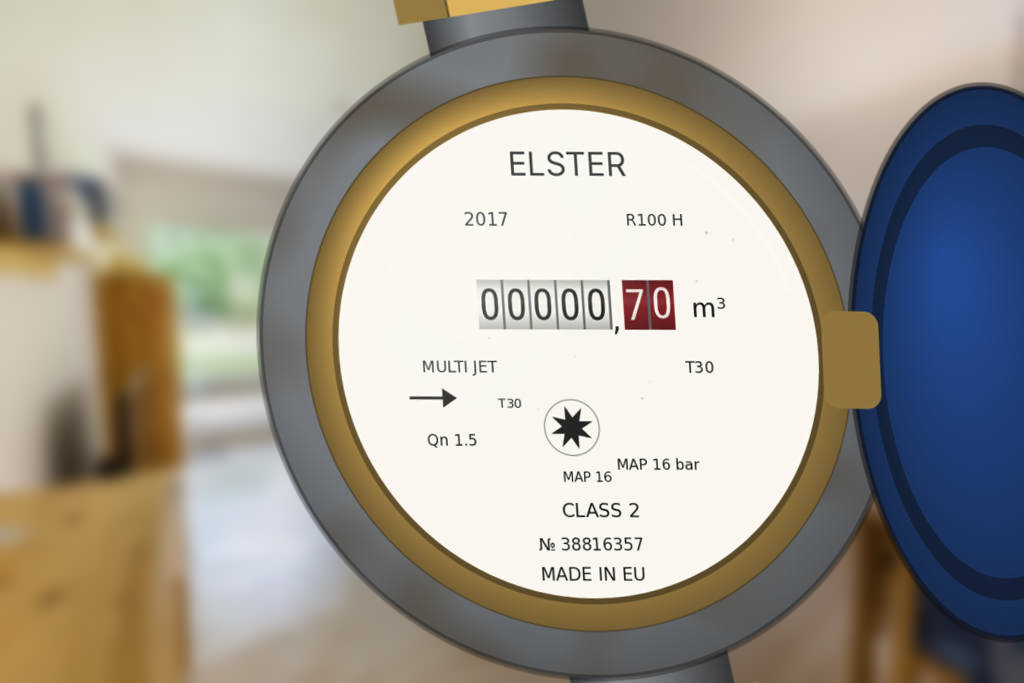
0.70 m³
